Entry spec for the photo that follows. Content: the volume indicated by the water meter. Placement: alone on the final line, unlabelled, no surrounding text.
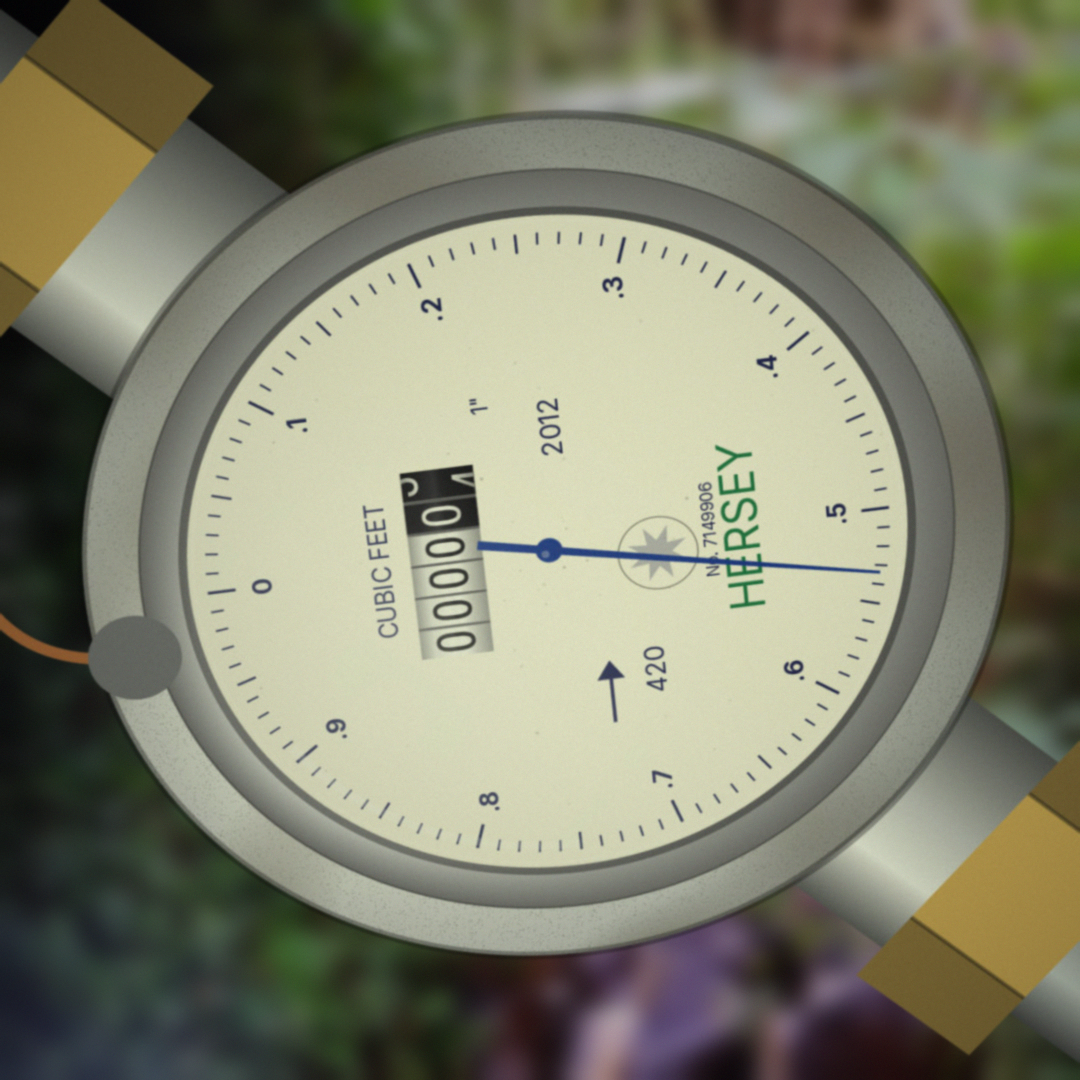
3.53 ft³
